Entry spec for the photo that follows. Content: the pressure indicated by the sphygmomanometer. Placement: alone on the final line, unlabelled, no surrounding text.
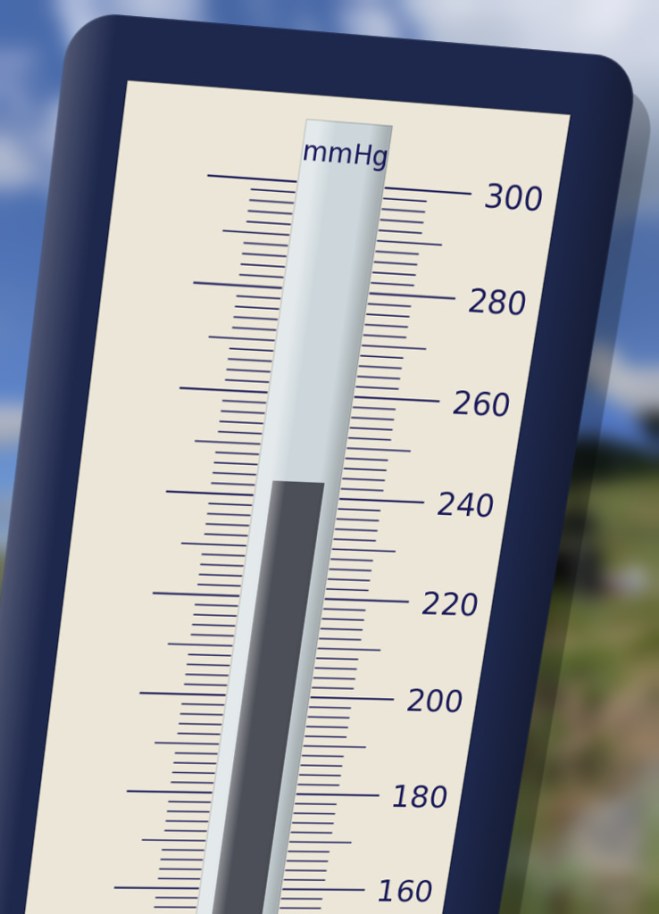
243 mmHg
